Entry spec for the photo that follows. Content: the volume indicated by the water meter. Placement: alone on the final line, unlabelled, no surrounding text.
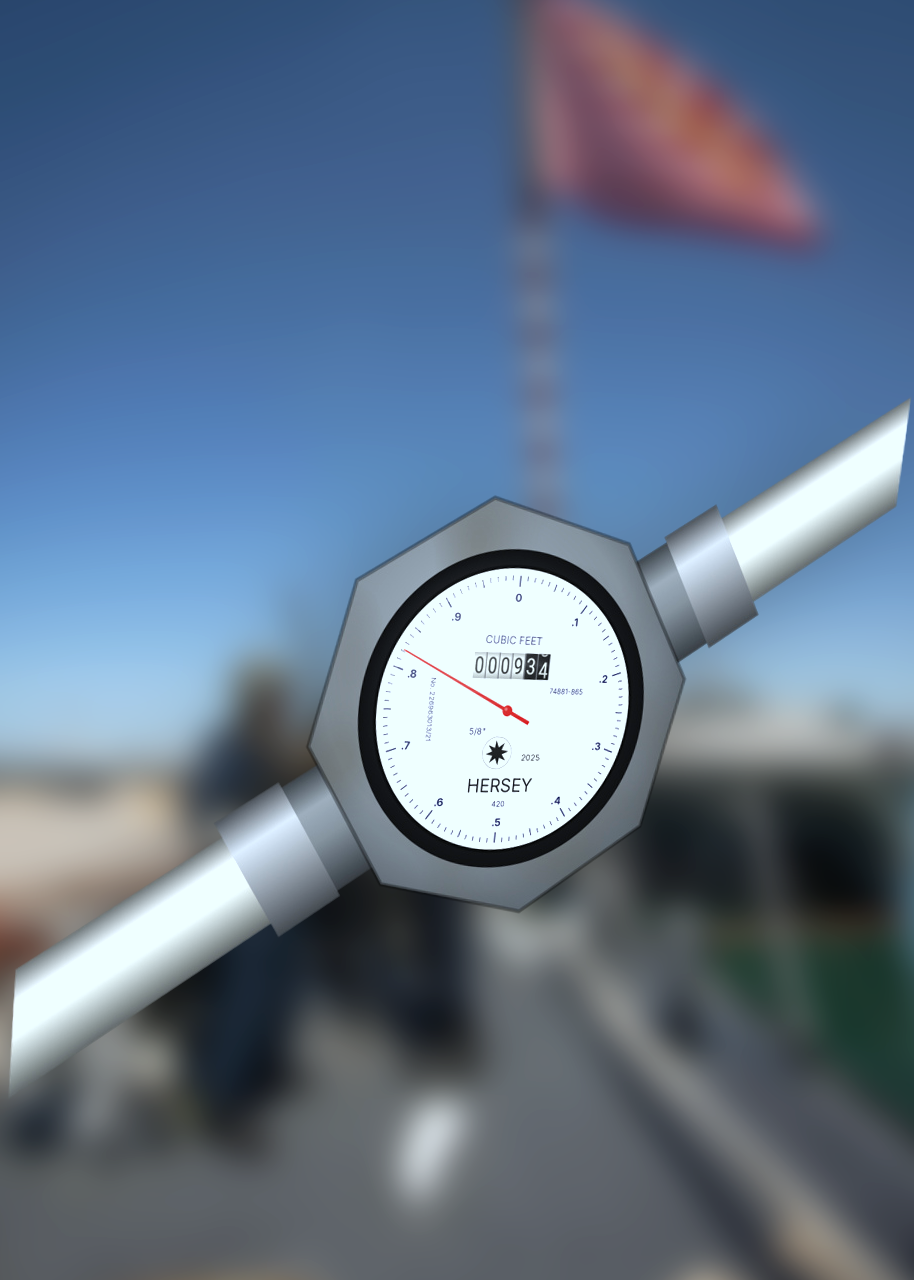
933.82 ft³
